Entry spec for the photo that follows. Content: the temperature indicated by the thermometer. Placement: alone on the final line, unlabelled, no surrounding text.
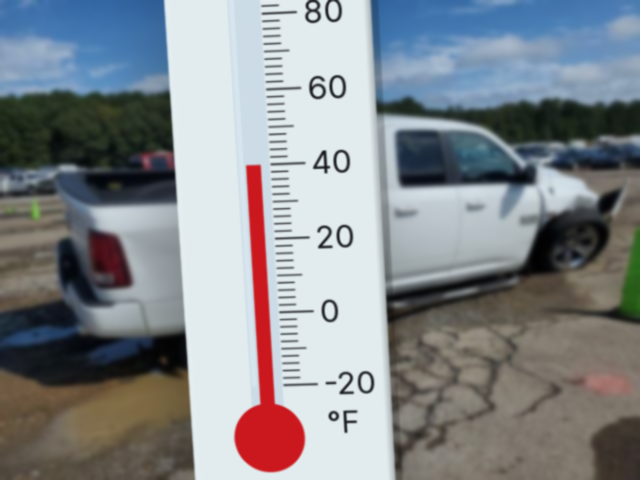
40 °F
